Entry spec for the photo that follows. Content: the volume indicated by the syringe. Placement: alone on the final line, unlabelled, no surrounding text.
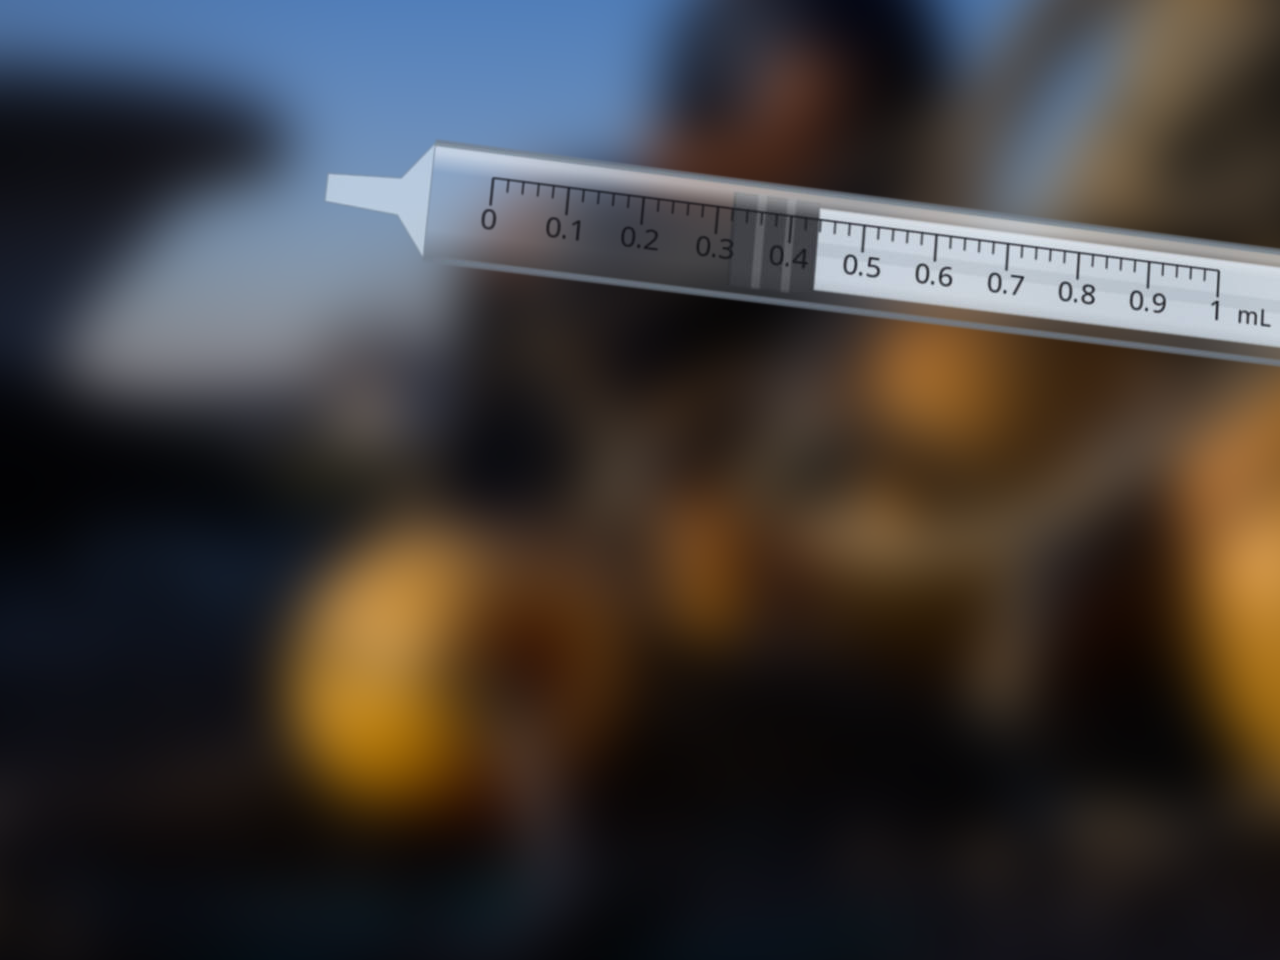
0.32 mL
